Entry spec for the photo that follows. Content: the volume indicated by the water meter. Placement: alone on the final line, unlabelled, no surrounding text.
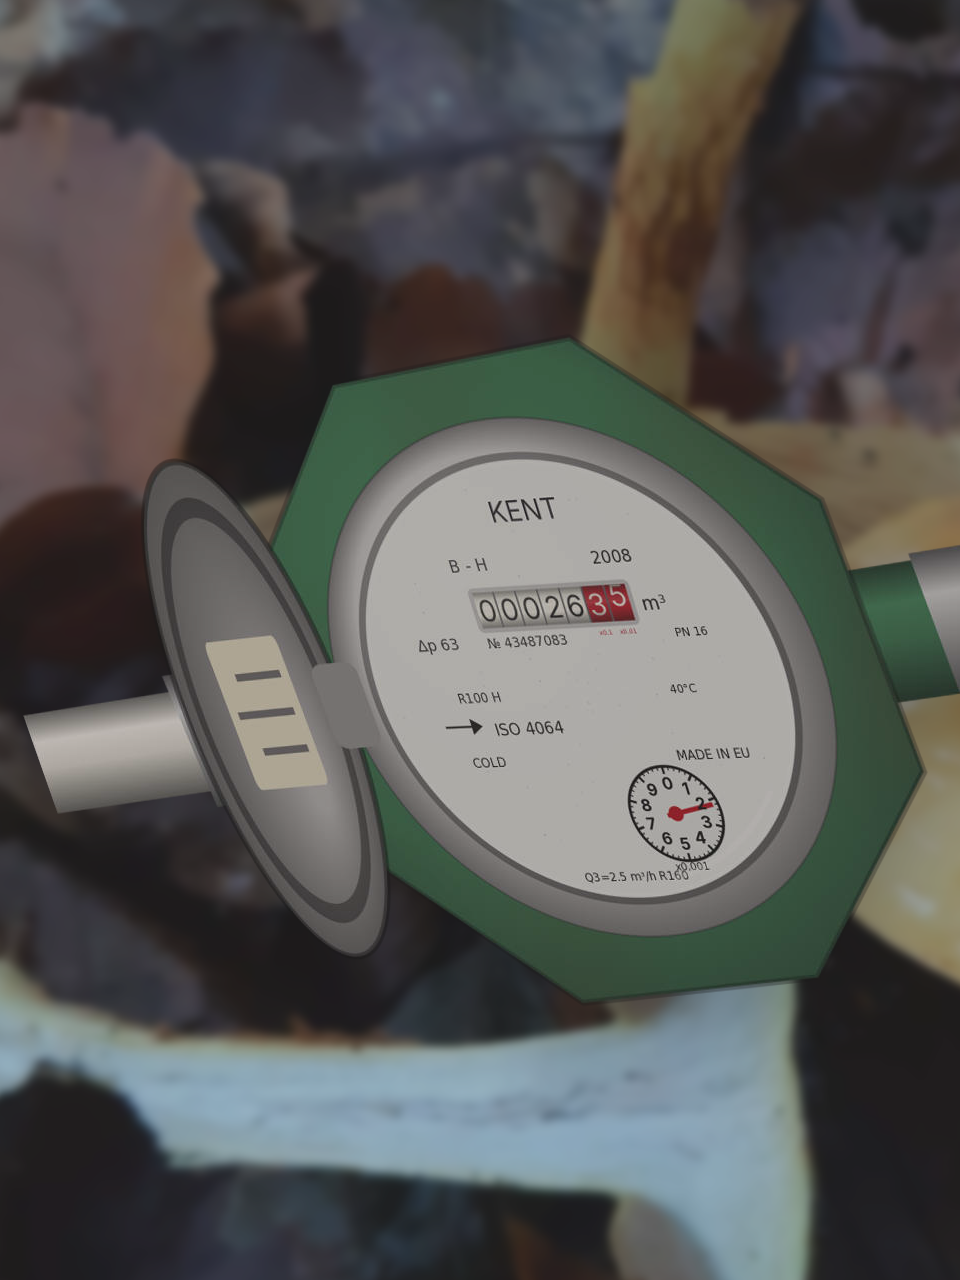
26.352 m³
